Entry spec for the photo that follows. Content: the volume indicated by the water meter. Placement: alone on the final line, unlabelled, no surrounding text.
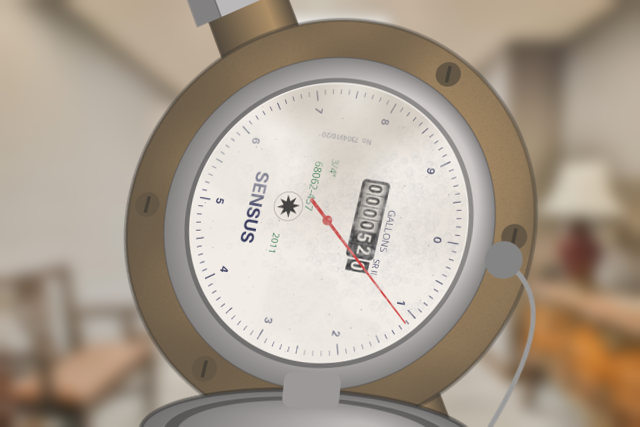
521.1 gal
